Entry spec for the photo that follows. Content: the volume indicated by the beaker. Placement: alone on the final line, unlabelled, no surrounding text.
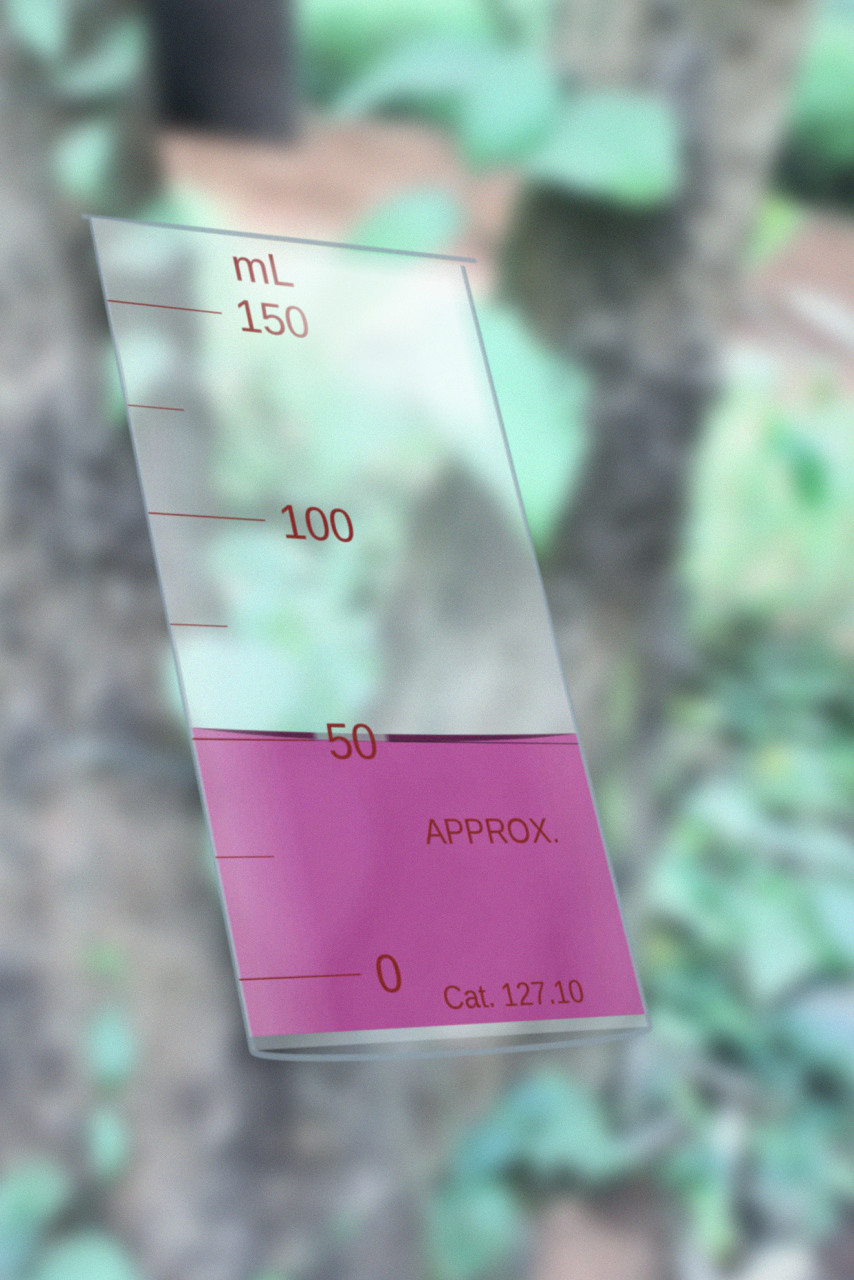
50 mL
